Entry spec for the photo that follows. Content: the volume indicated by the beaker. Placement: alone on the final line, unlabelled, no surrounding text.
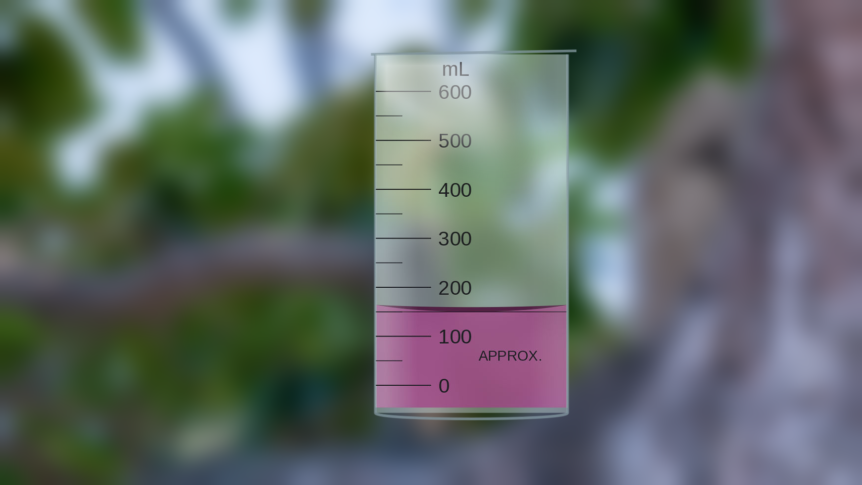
150 mL
